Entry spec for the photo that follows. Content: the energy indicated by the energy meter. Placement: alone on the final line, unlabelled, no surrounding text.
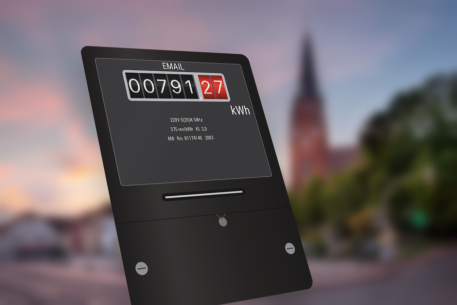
791.27 kWh
